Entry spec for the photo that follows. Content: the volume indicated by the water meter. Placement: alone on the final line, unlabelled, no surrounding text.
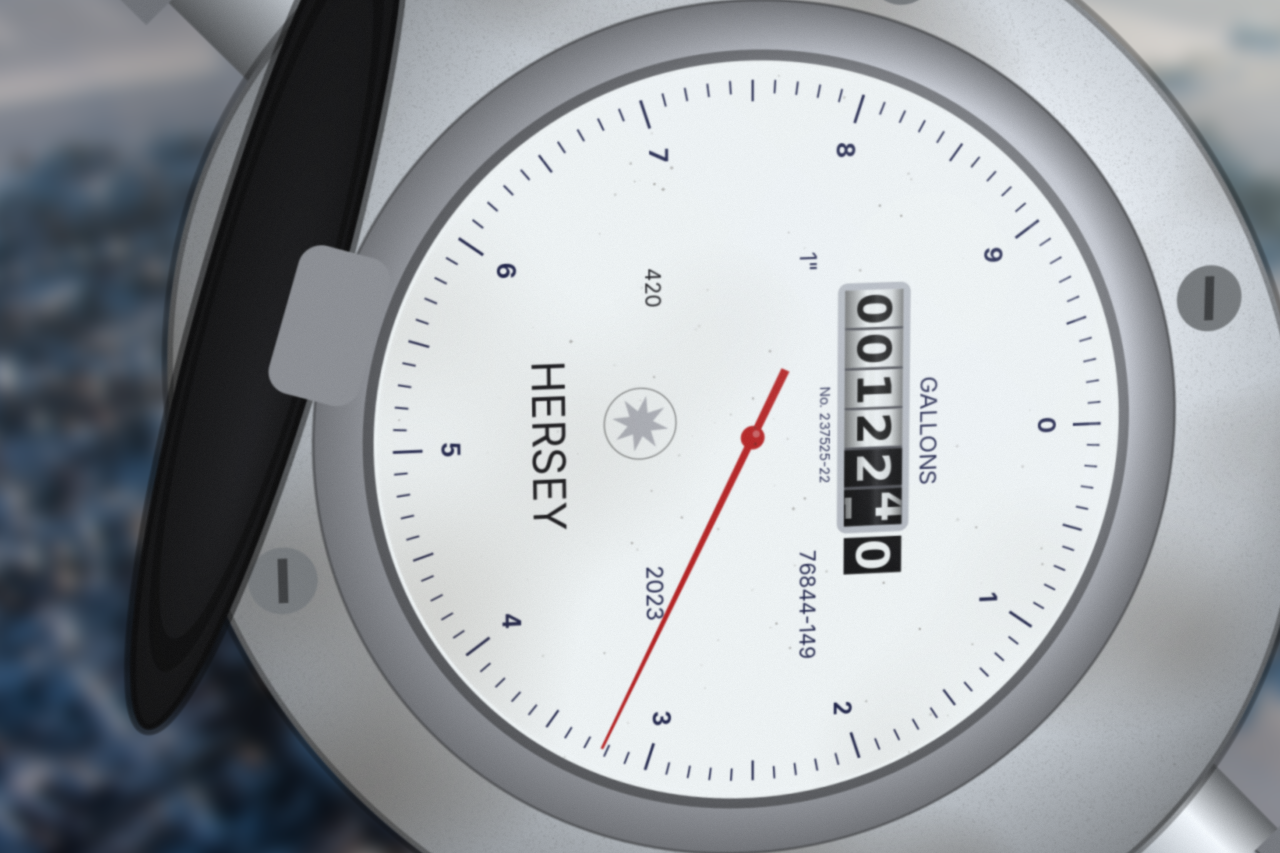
12243.2 gal
